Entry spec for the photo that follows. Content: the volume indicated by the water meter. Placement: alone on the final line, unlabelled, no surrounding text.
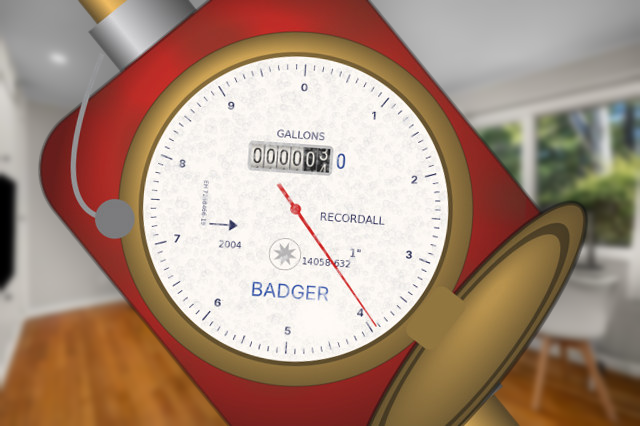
33.9 gal
